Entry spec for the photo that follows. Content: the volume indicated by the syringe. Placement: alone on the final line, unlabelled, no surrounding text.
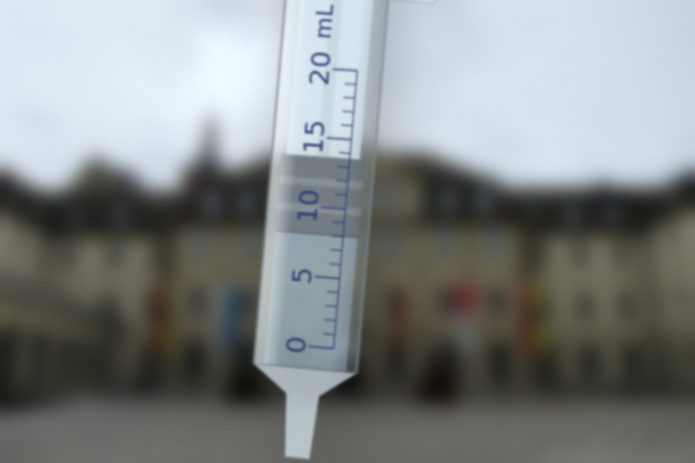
8 mL
